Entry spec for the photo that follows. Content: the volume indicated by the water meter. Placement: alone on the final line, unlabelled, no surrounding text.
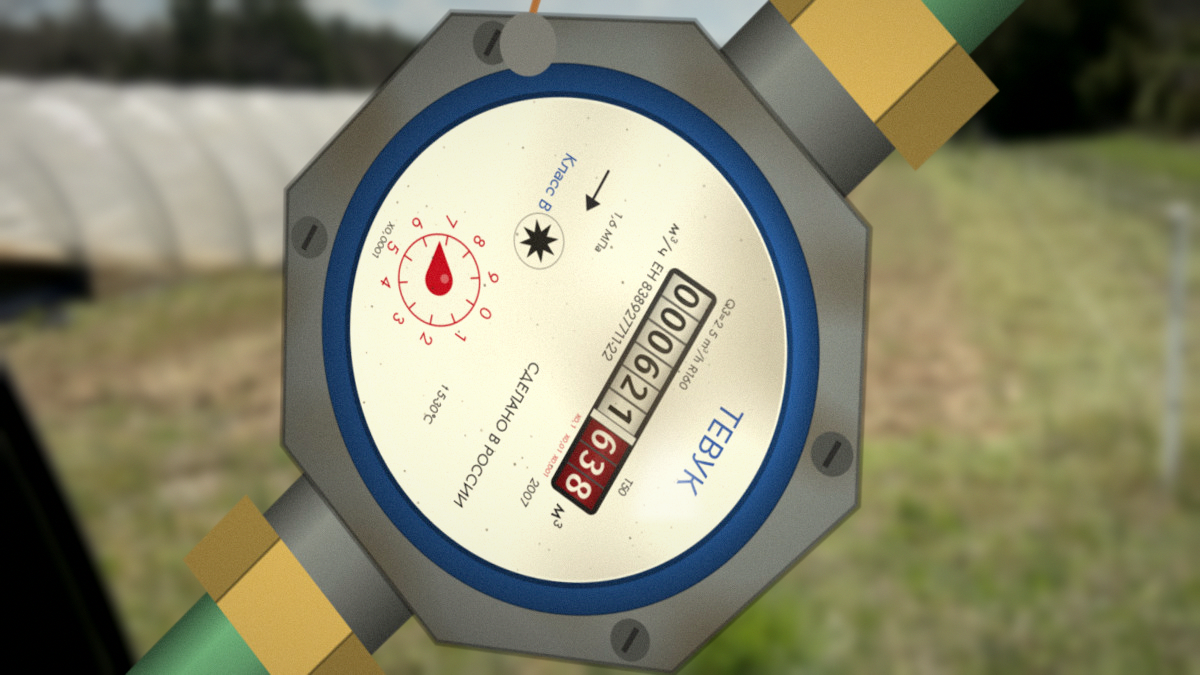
621.6386 m³
